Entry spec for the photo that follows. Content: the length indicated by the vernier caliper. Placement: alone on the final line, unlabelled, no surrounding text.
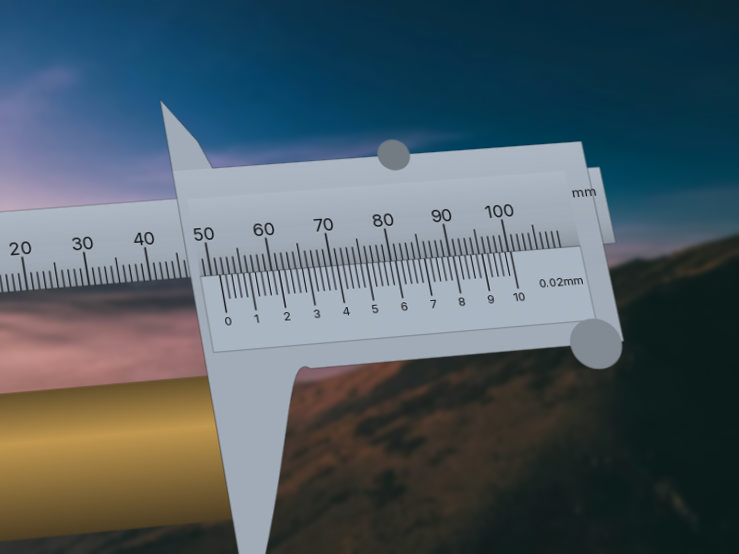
51.4 mm
